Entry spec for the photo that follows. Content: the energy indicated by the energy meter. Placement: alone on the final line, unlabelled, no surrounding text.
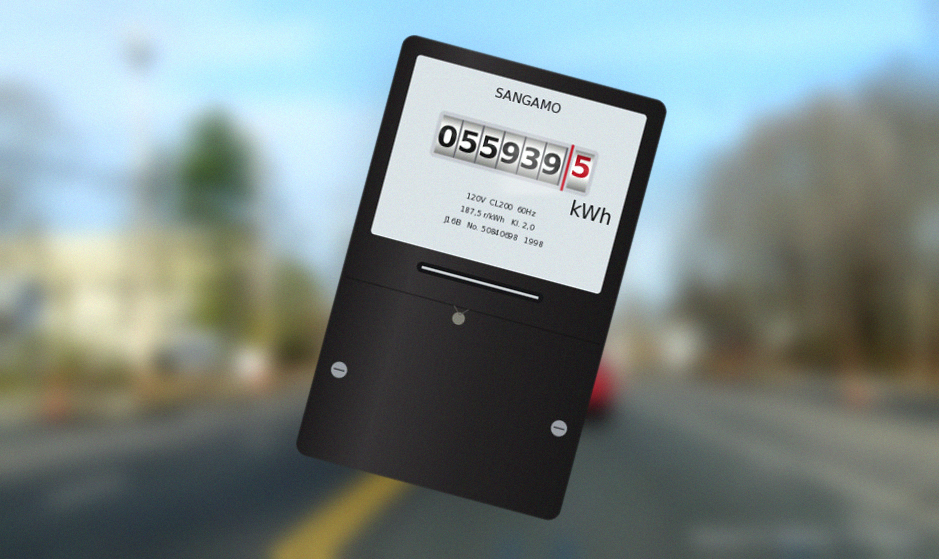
55939.5 kWh
